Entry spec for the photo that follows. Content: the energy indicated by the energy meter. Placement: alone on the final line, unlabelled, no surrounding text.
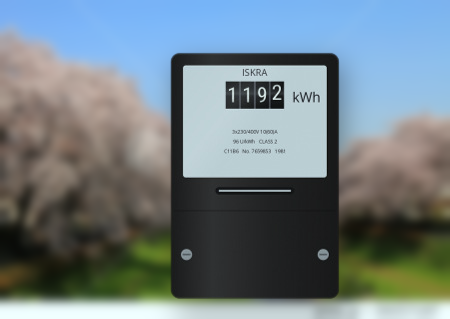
1192 kWh
